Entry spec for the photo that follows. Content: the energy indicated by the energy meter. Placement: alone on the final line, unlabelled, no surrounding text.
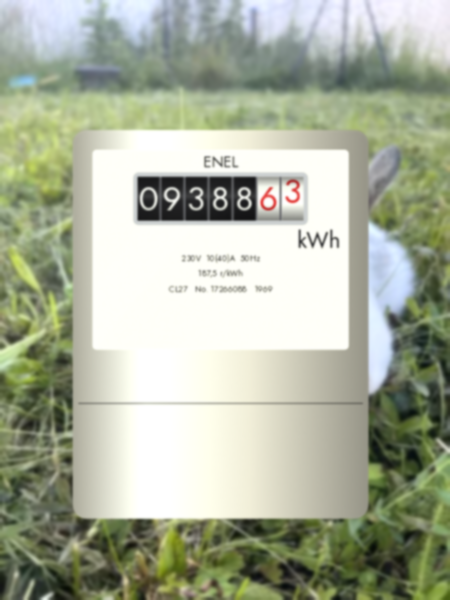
9388.63 kWh
